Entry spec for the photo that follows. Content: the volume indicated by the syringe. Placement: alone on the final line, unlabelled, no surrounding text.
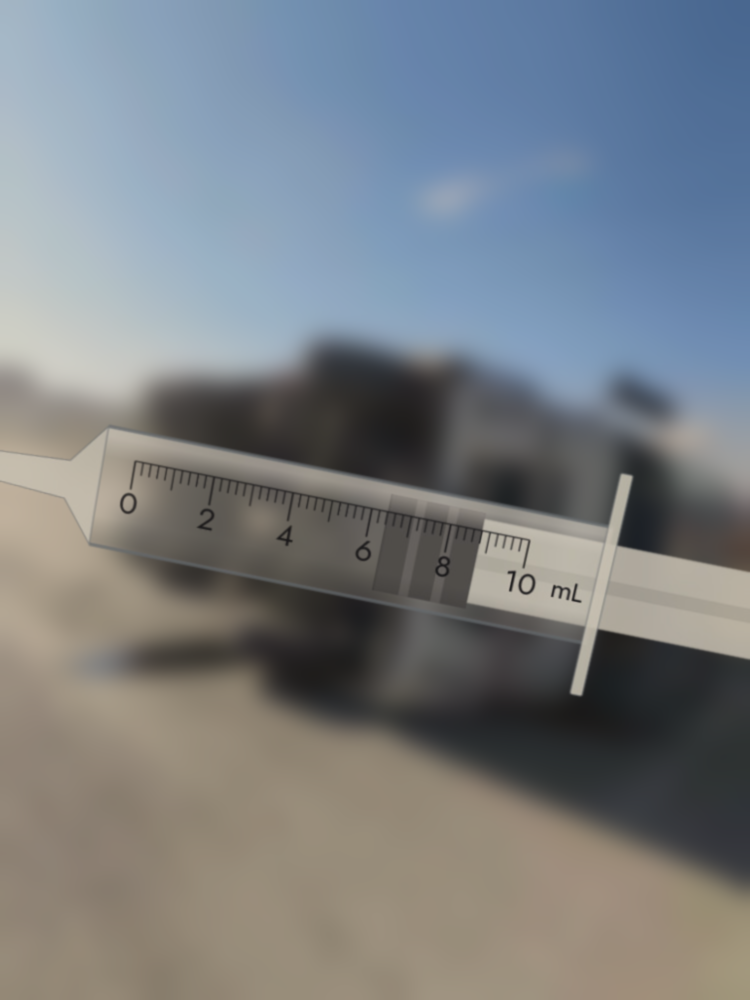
6.4 mL
